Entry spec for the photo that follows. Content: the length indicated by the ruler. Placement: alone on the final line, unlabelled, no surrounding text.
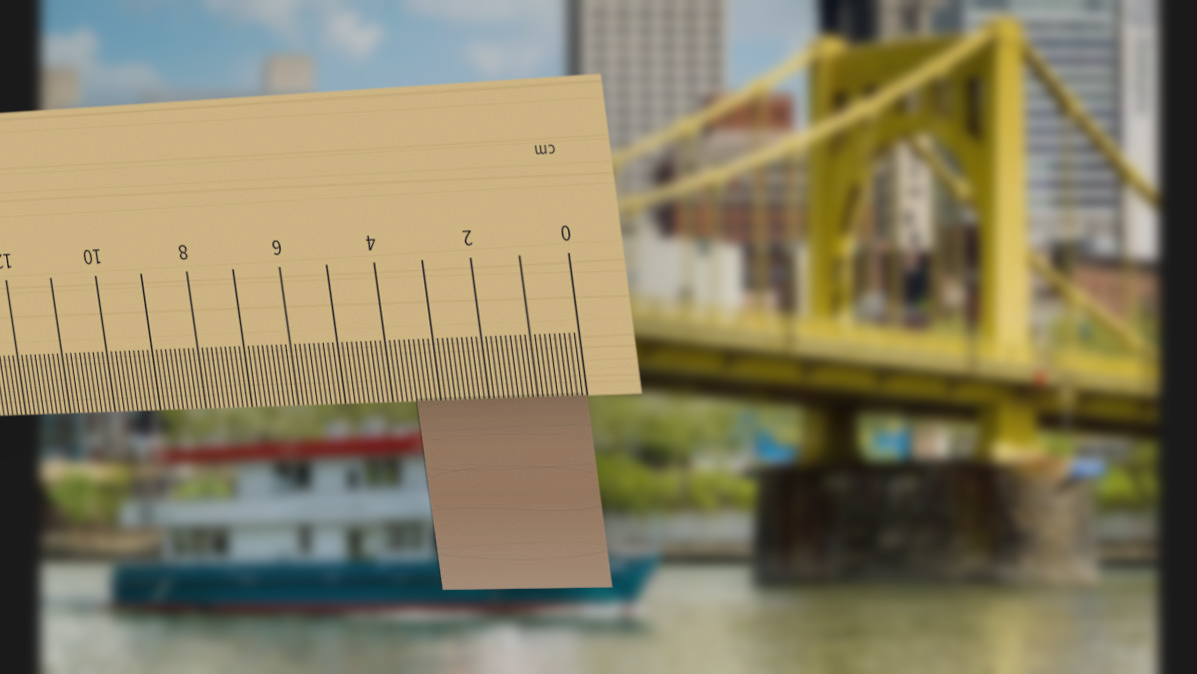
3.5 cm
